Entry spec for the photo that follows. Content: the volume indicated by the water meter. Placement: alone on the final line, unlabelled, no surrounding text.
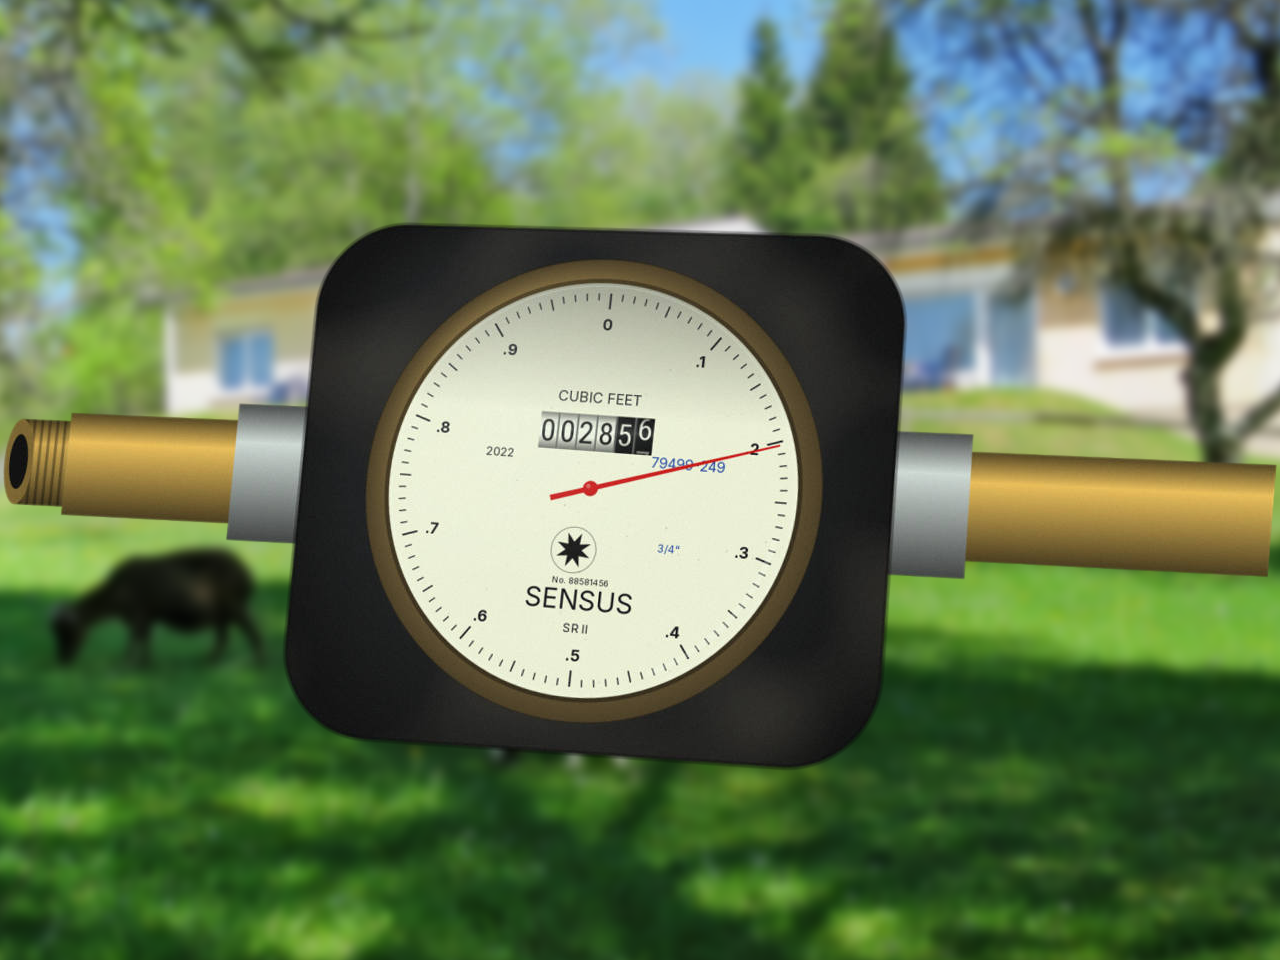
2856.20 ft³
